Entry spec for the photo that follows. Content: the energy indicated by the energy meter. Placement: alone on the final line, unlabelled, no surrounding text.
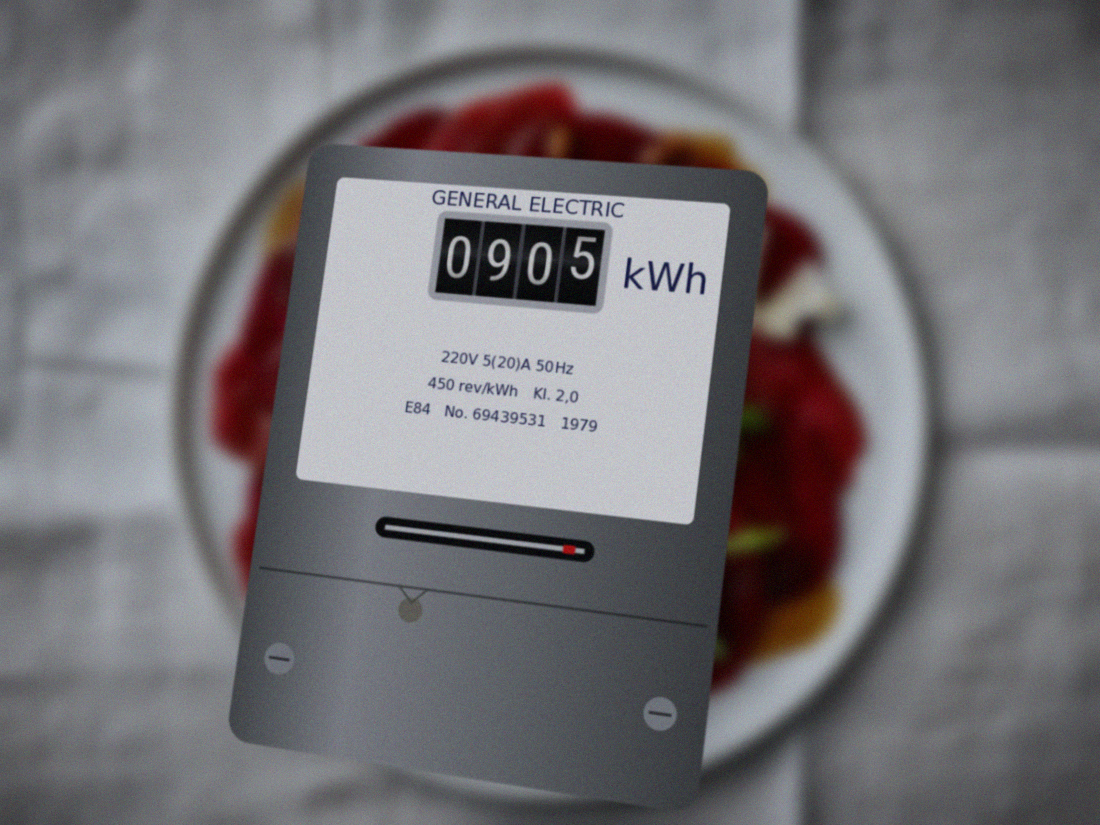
905 kWh
